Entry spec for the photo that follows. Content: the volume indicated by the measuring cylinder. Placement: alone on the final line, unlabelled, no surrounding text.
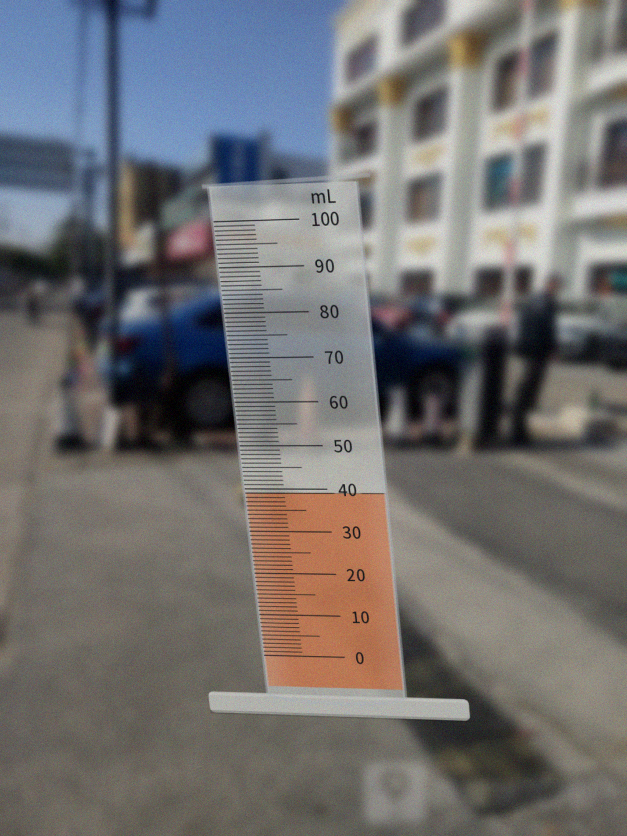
39 mL
